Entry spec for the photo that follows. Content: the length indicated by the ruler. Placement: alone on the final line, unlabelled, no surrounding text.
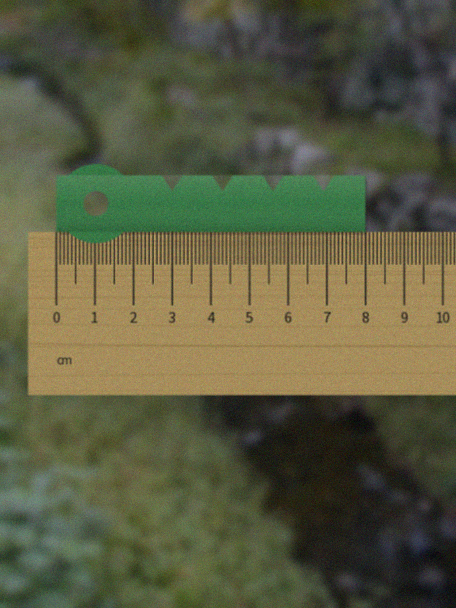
8 cm
